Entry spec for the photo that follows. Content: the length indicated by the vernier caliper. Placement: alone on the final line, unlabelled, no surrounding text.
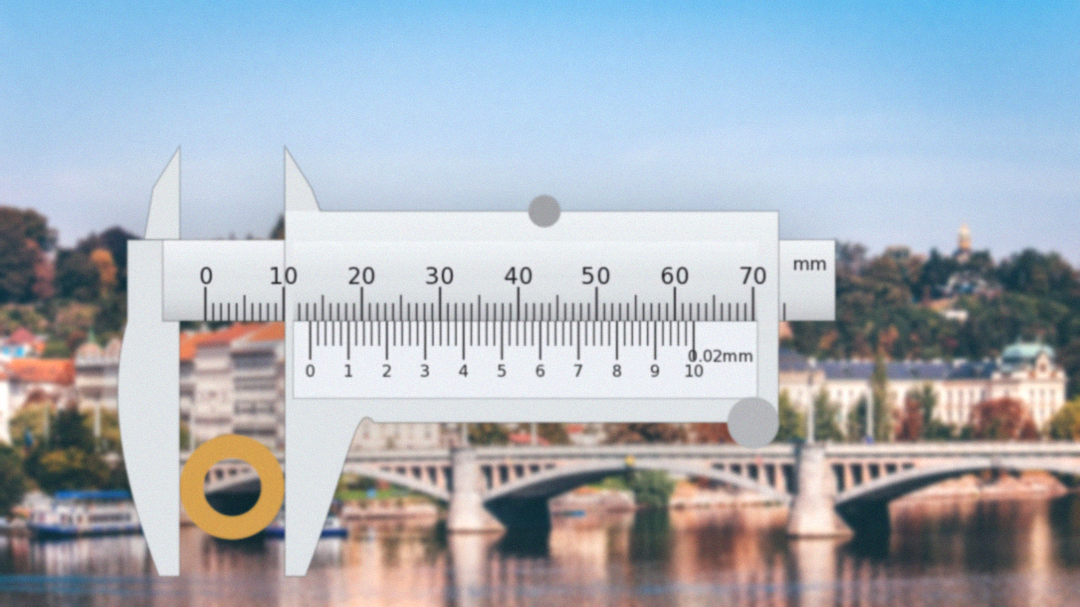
13.4 mm
